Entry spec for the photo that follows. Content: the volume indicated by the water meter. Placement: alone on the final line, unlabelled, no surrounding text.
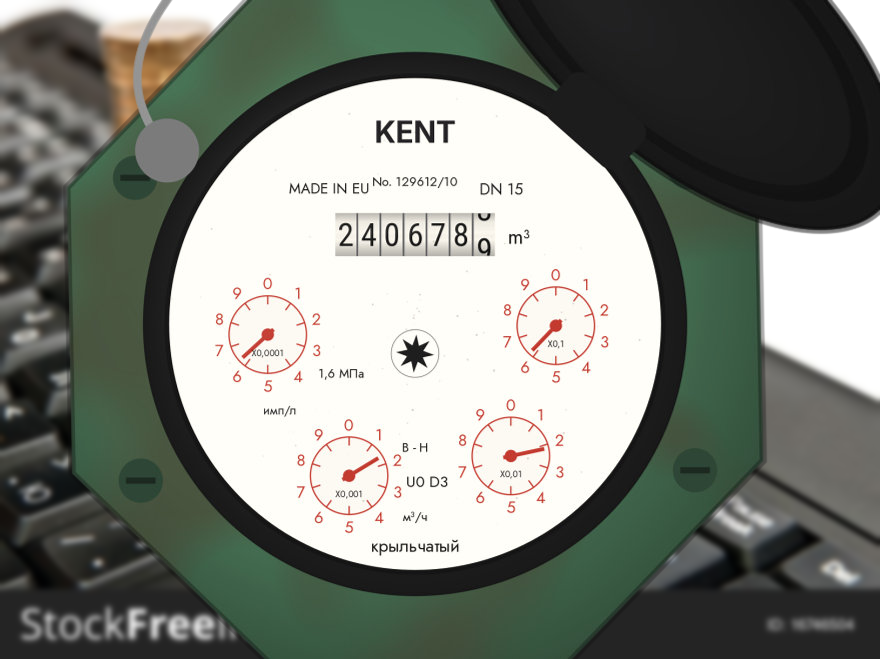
2406788.6216 m³
